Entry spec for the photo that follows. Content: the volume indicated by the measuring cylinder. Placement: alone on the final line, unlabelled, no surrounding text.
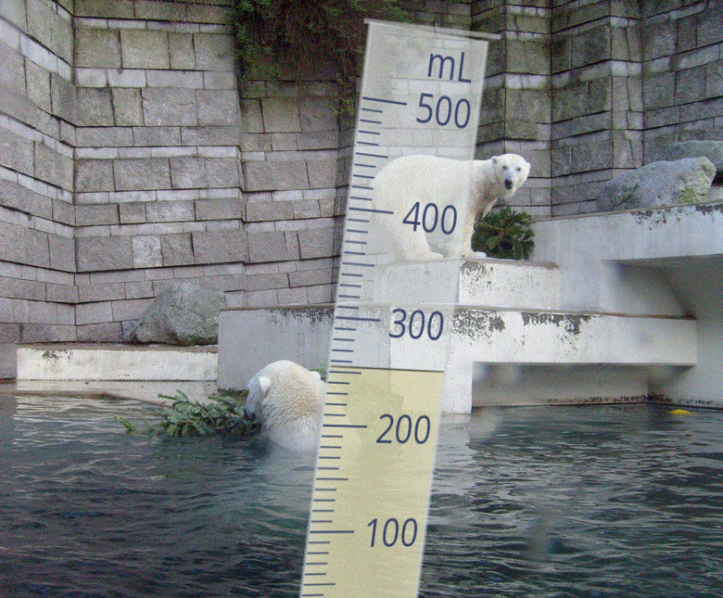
255 mL
